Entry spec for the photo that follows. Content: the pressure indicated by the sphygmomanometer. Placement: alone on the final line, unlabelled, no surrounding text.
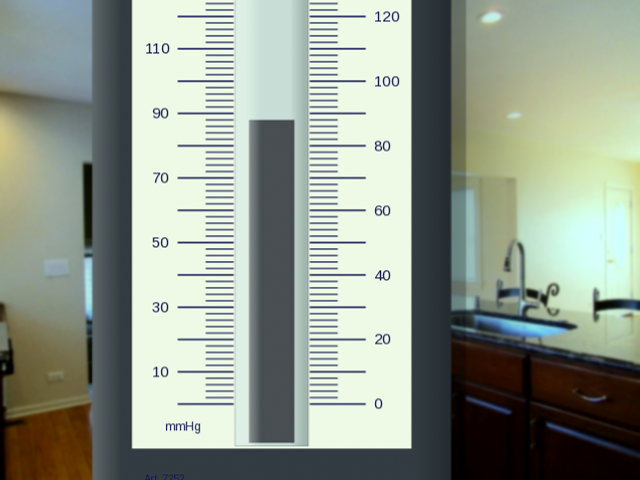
88 mmHg
